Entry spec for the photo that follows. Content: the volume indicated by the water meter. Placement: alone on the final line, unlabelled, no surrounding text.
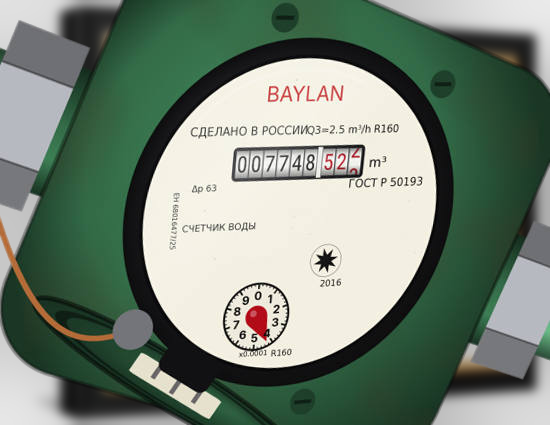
7748.5224 m³
